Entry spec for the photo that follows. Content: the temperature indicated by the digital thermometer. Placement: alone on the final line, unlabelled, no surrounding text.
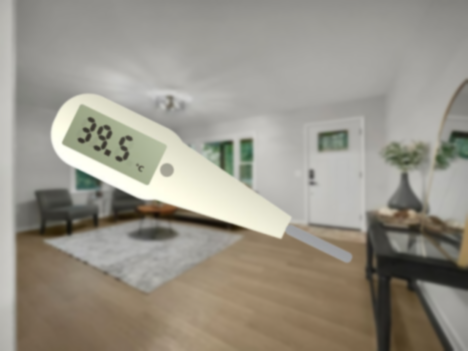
39.5 °C
